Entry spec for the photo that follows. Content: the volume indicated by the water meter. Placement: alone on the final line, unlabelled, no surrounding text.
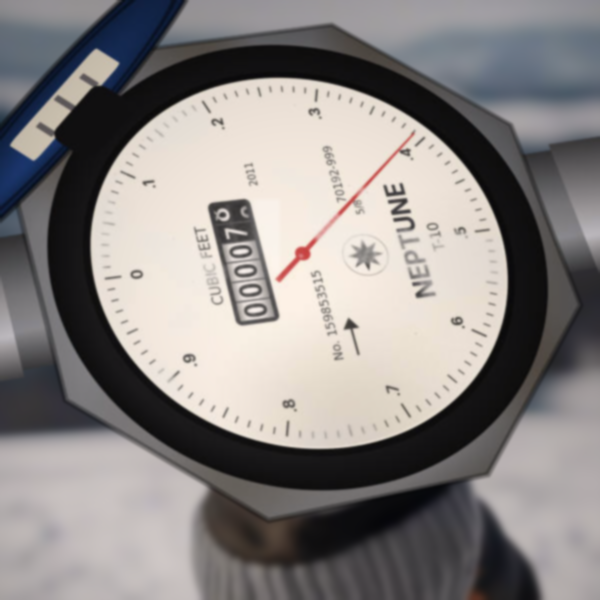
78.39 ft³
